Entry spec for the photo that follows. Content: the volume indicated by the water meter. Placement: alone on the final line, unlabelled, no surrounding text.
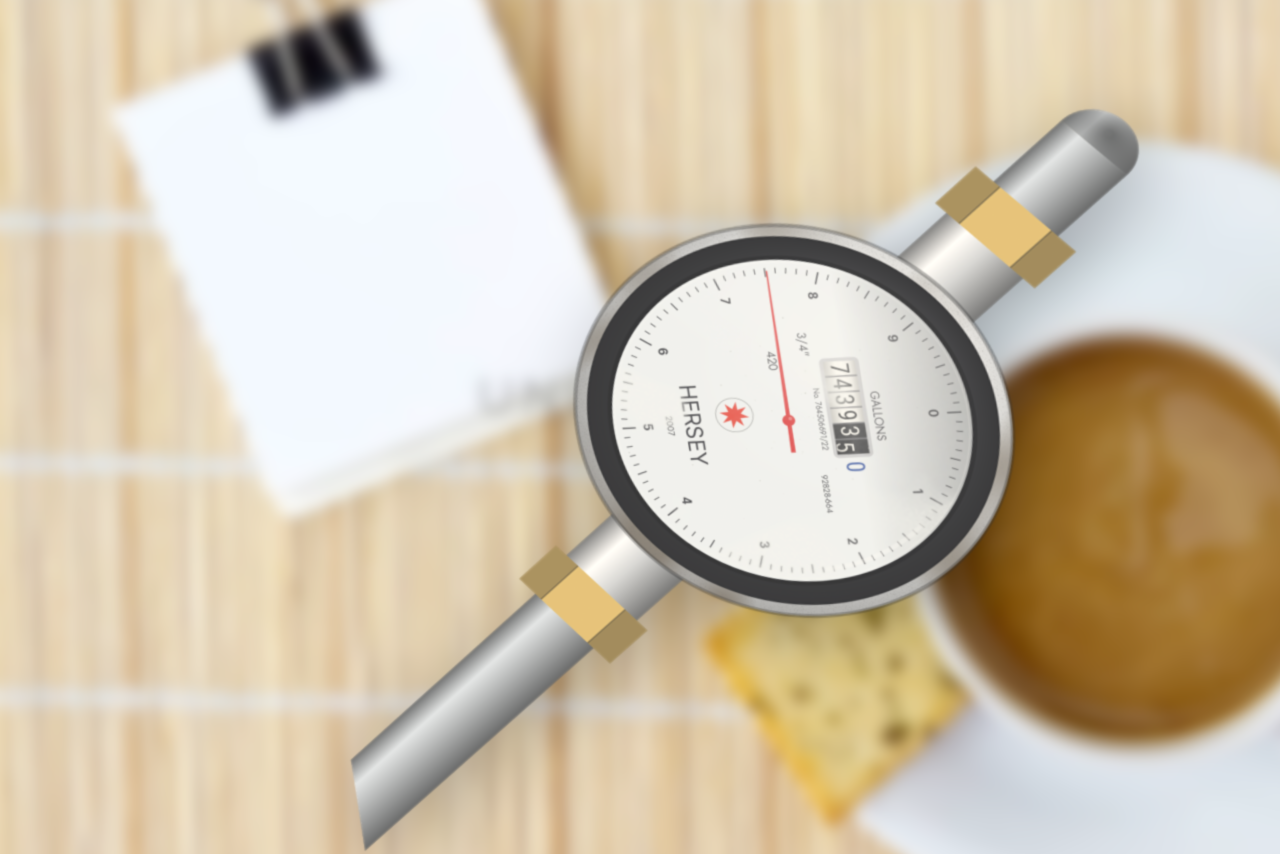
7439347.5 gal
